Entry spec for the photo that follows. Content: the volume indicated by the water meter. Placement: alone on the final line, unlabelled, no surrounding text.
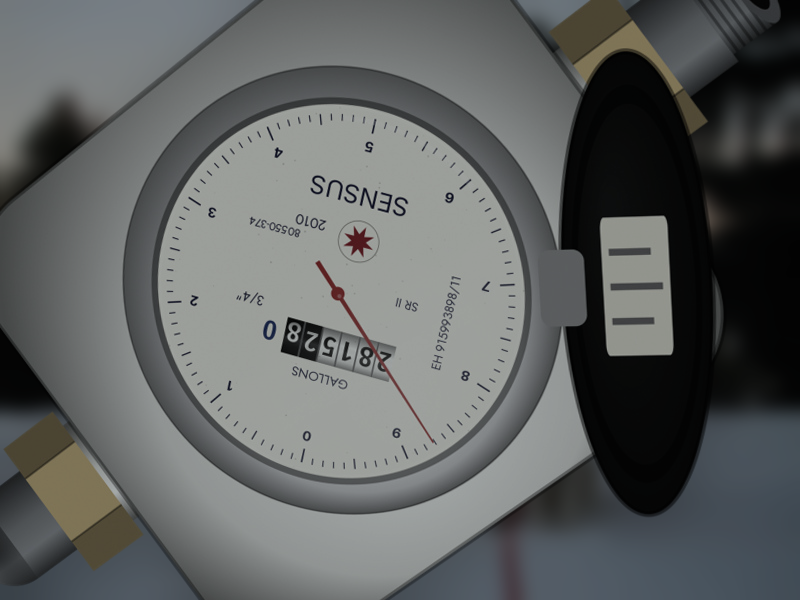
2815278.7 gal
